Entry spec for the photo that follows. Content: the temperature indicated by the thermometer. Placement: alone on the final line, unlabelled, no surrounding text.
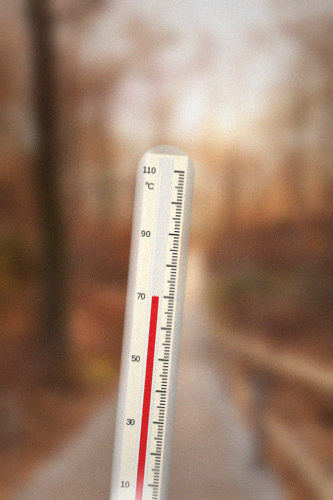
70 °C
